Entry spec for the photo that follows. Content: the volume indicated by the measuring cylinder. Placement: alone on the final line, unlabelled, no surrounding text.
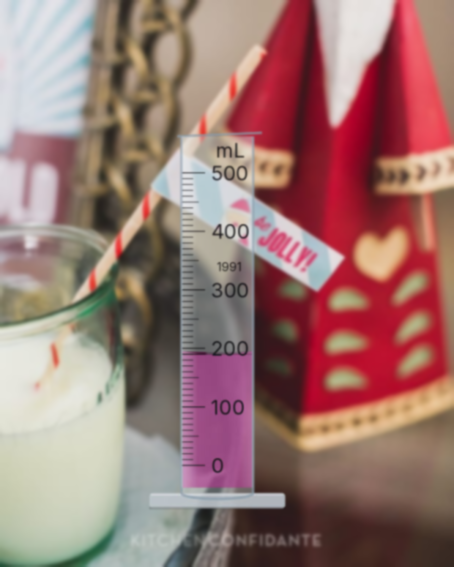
190 mL
